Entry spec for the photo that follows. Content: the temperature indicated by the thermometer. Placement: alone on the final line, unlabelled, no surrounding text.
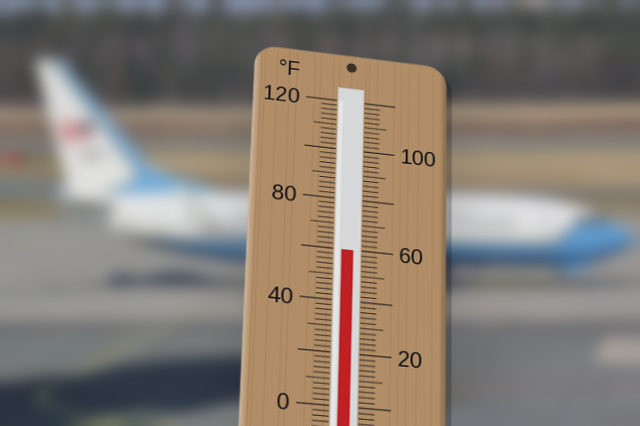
60 °F
